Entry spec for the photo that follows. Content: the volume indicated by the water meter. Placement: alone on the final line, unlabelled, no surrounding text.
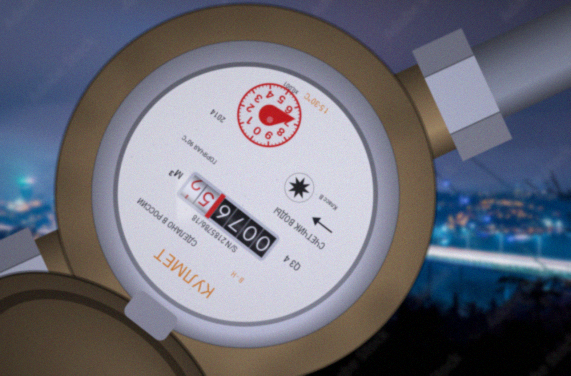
76.516 m³
